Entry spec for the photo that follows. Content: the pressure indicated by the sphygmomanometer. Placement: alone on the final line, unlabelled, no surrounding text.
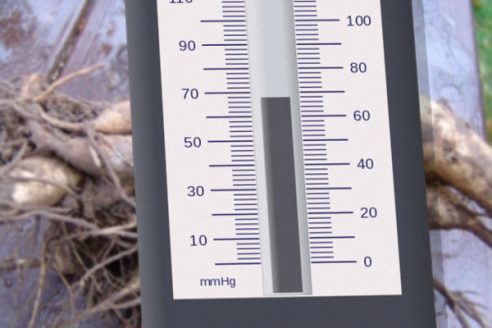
68 mmHg
